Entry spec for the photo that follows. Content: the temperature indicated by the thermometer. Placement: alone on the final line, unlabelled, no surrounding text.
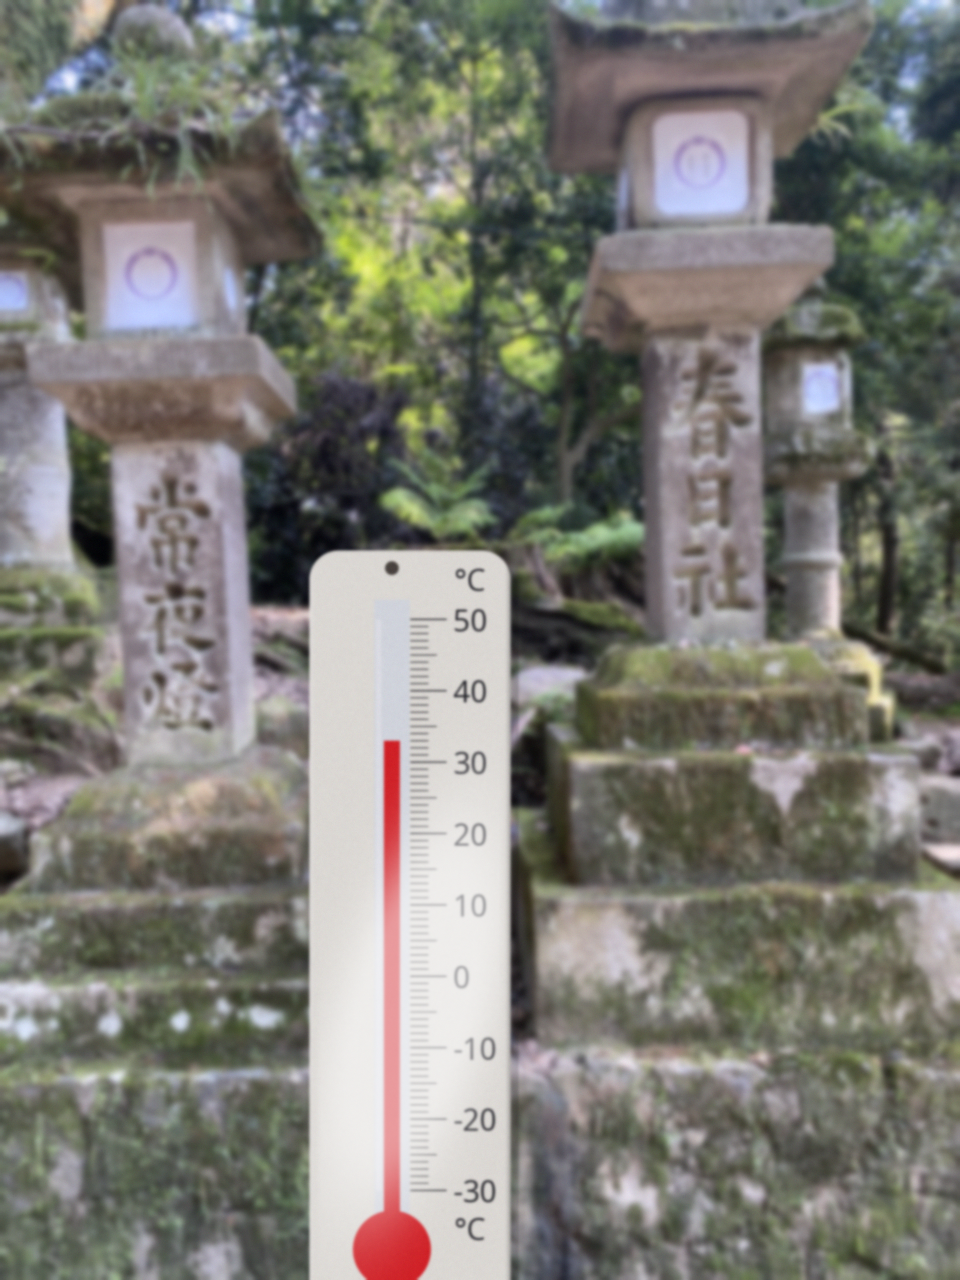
33 °C
